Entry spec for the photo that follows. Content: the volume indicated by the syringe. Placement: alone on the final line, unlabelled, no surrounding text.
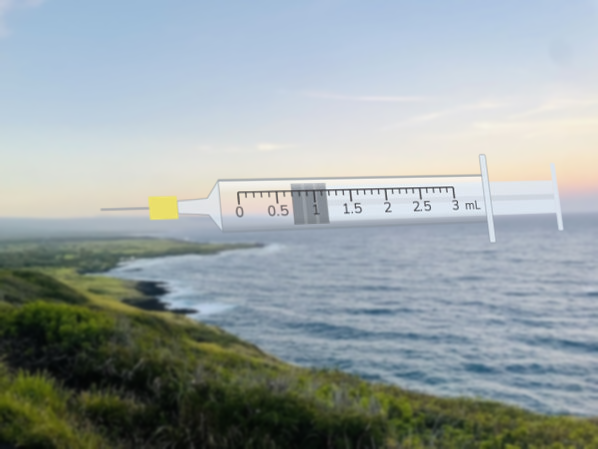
0.7 mL
